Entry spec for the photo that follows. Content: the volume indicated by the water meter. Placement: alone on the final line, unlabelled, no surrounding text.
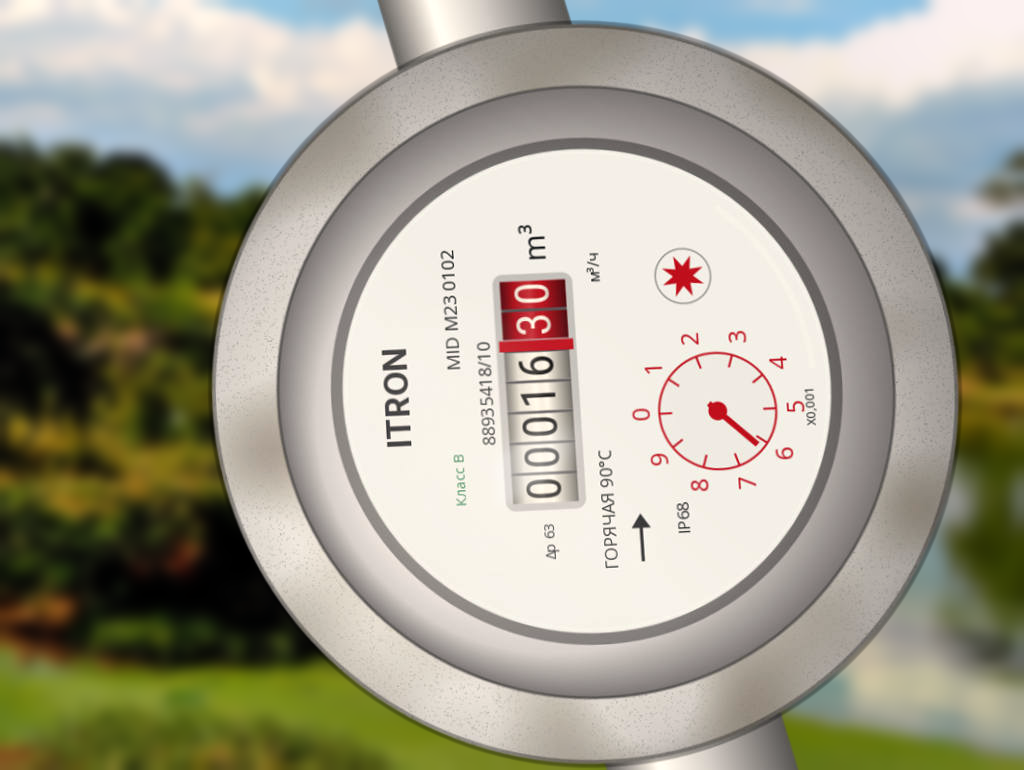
16.306 m³
